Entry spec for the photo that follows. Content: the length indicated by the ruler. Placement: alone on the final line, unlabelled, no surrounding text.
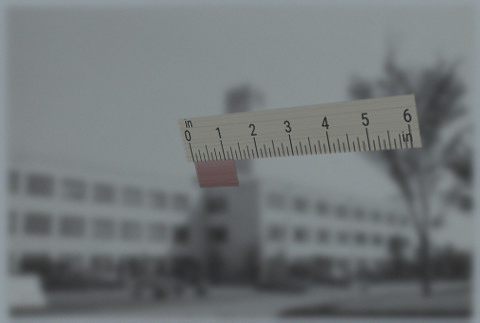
1.25 in
